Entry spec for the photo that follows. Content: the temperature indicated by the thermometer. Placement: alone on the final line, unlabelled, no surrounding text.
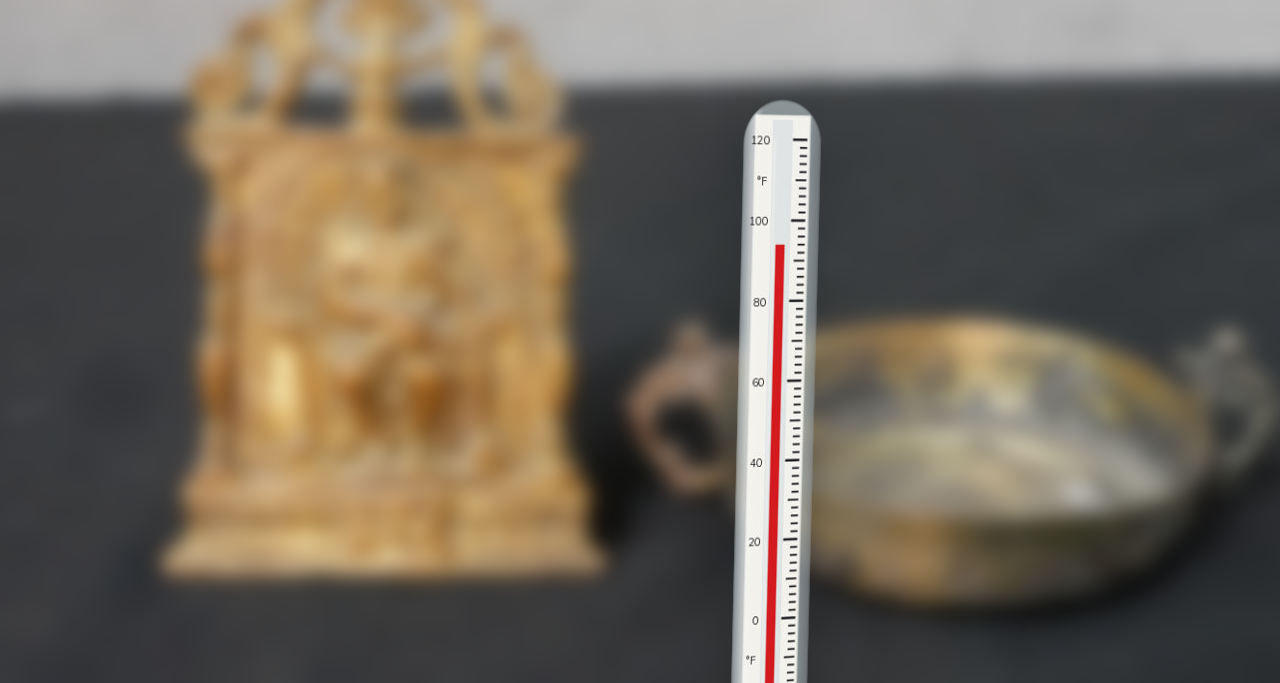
94 °F
